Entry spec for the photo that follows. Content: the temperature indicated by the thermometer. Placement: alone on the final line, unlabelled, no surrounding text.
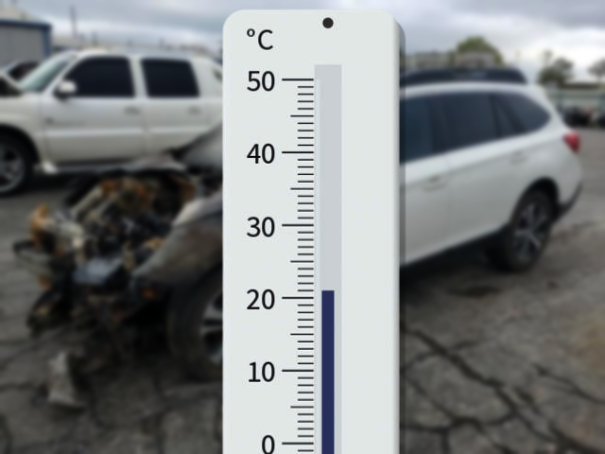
21 °C
